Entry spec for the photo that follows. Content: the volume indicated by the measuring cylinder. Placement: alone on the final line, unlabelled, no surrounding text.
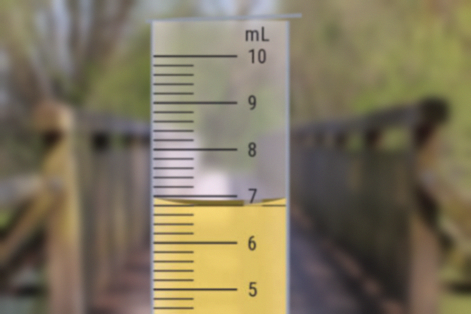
6.8 mL
